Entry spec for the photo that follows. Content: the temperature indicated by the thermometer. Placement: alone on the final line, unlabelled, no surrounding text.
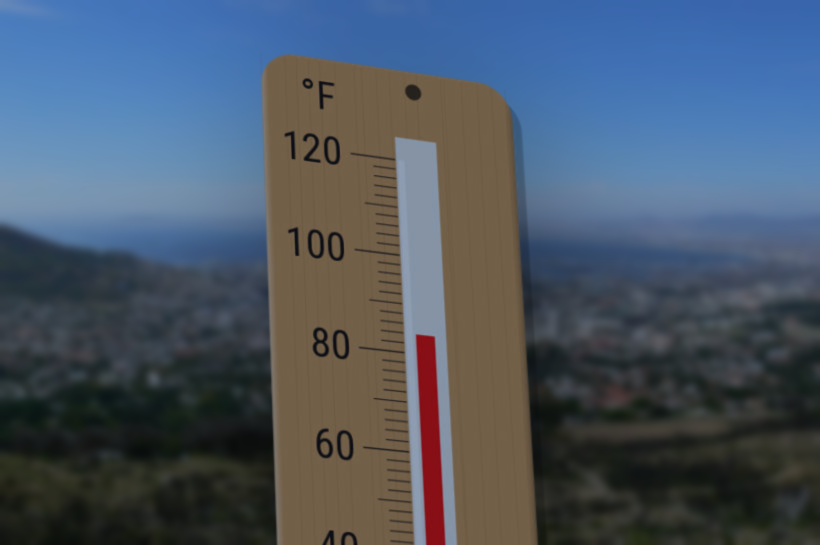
84 °F
